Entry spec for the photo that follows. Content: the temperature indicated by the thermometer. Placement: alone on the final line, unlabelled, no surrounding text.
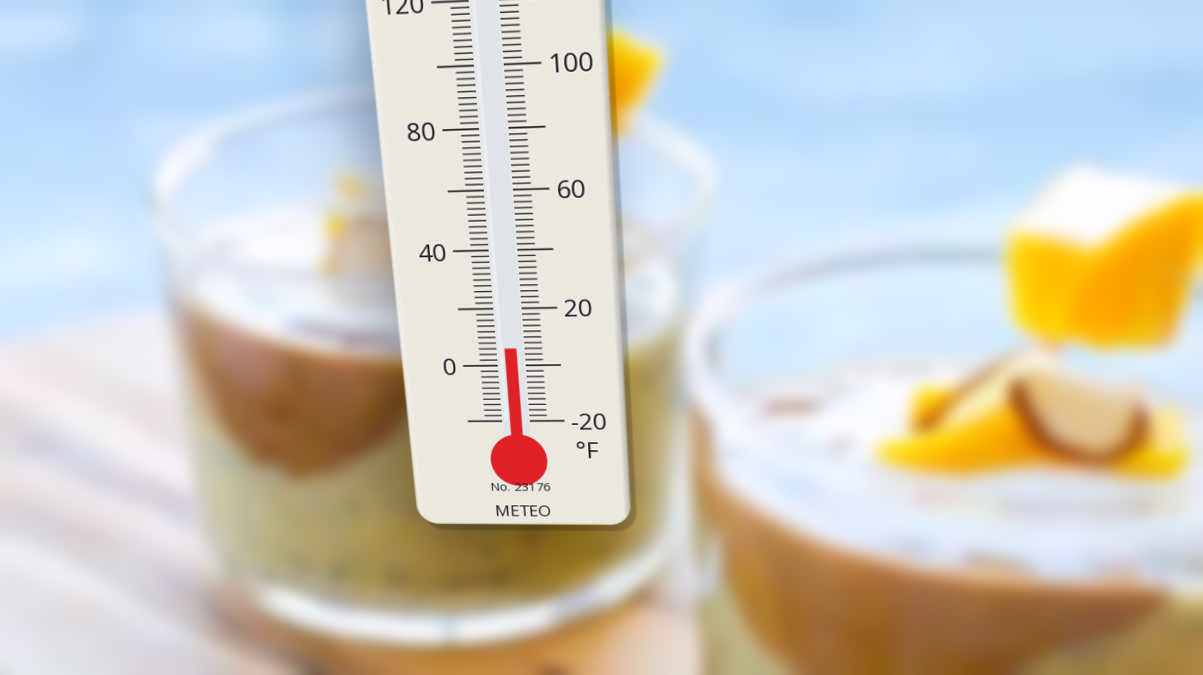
6 °F
